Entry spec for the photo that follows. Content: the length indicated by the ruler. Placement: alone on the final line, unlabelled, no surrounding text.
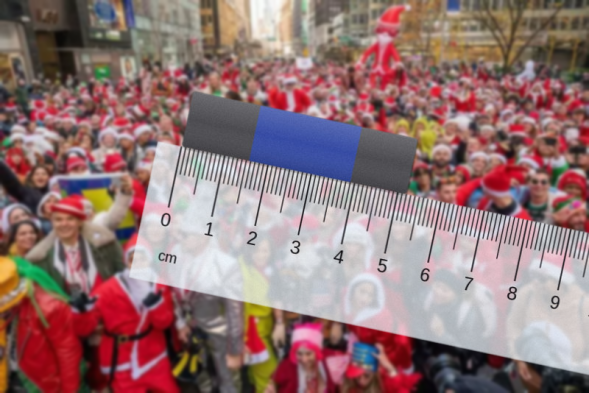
5.2 cm
